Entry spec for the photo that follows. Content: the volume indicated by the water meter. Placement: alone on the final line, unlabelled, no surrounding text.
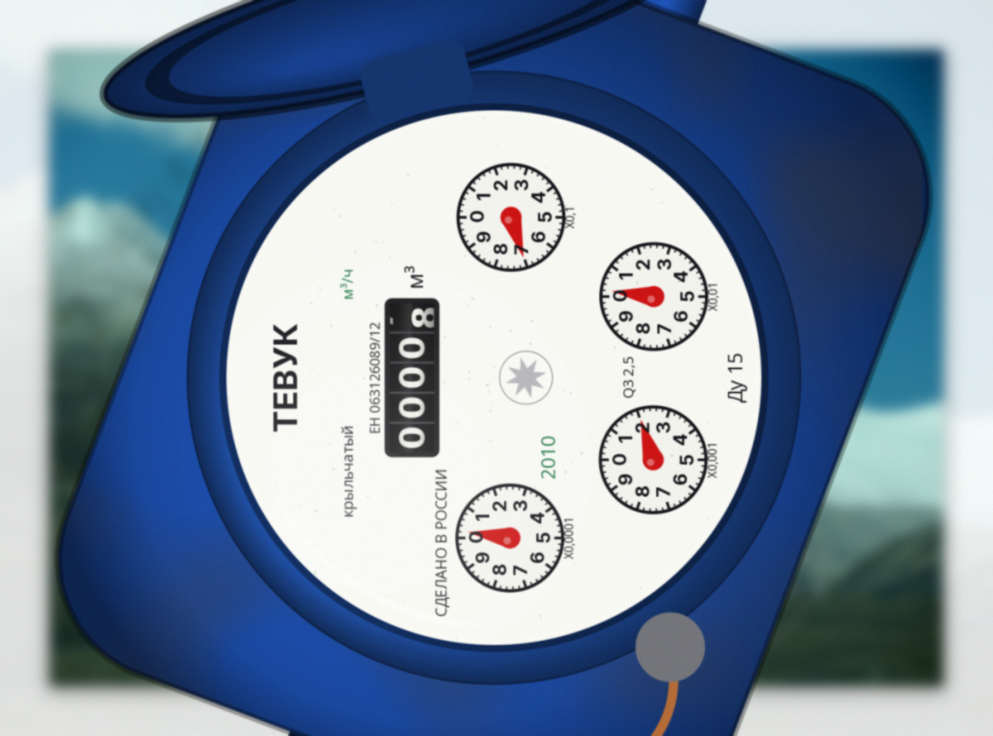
7.7020 m³
